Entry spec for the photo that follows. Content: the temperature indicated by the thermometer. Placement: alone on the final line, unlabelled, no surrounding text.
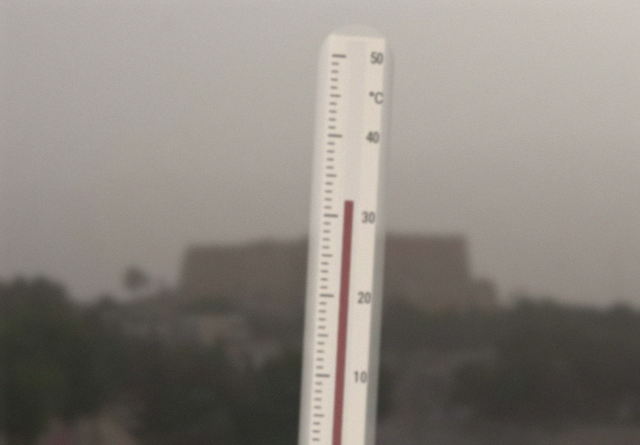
32 °C
